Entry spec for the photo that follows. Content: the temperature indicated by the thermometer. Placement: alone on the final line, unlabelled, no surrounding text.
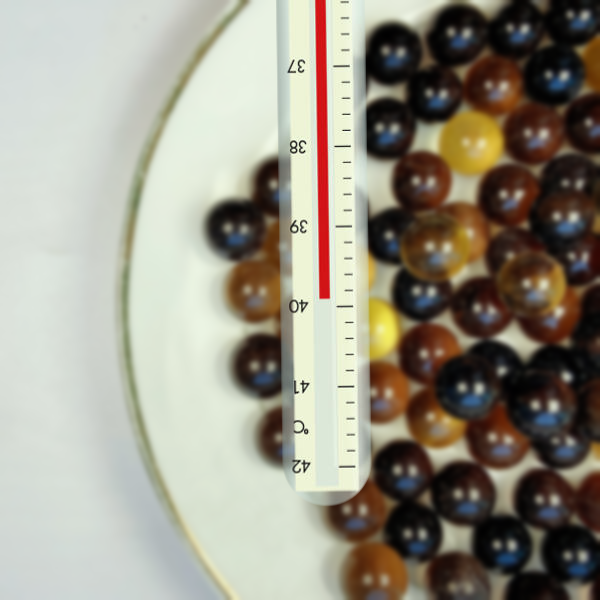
39.9 °C
